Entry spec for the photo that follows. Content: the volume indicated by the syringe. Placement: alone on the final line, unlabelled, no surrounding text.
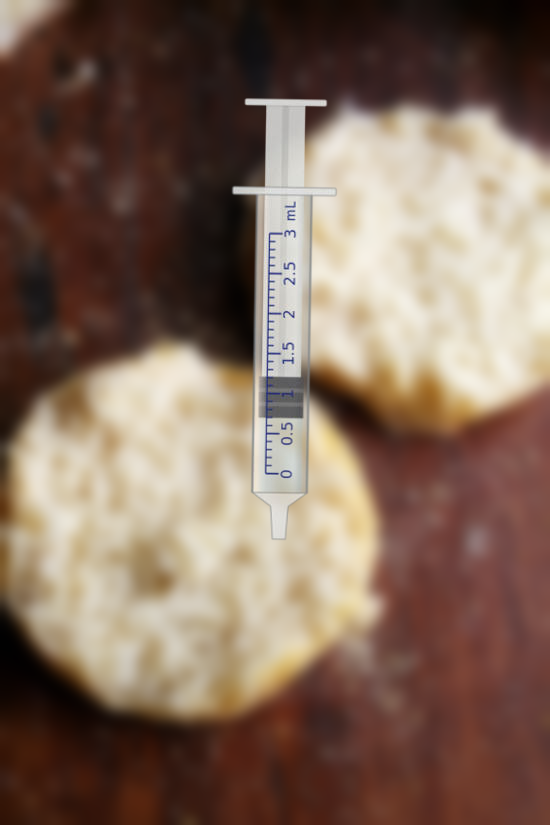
0.7 mL
